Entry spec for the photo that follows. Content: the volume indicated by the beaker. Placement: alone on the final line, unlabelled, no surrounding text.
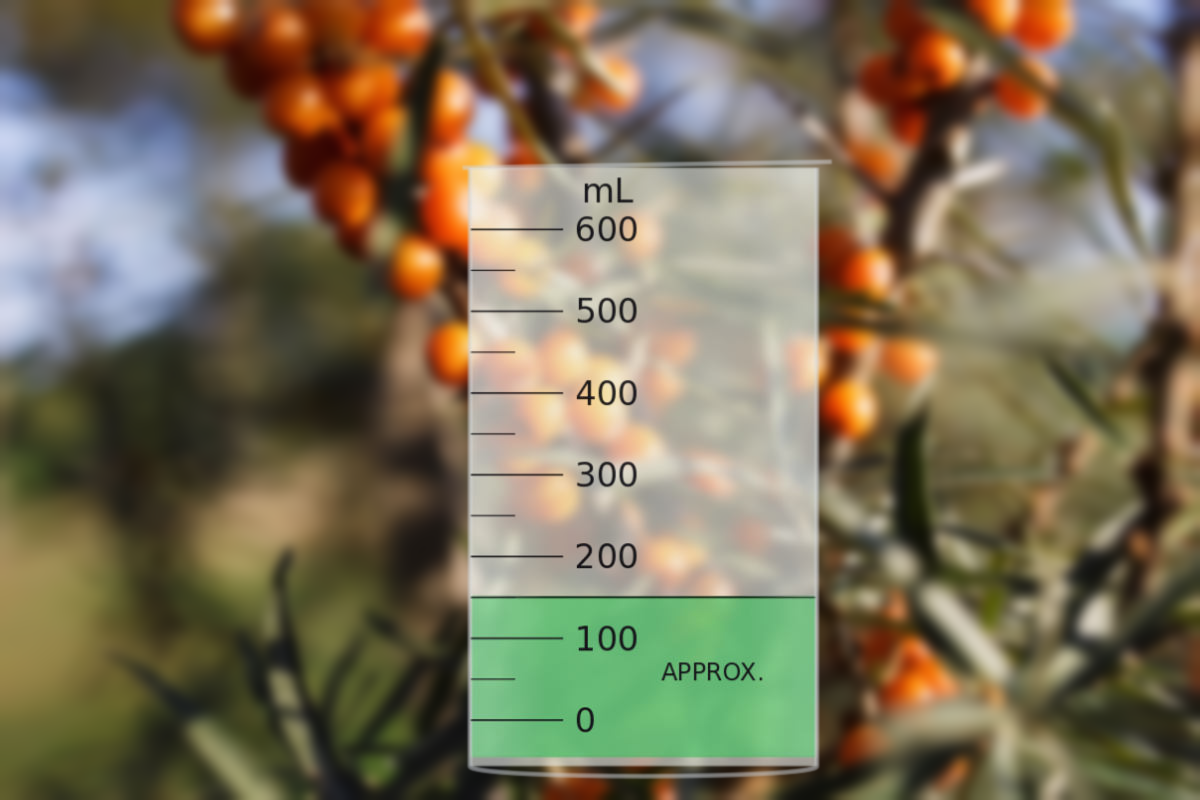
150 mL
